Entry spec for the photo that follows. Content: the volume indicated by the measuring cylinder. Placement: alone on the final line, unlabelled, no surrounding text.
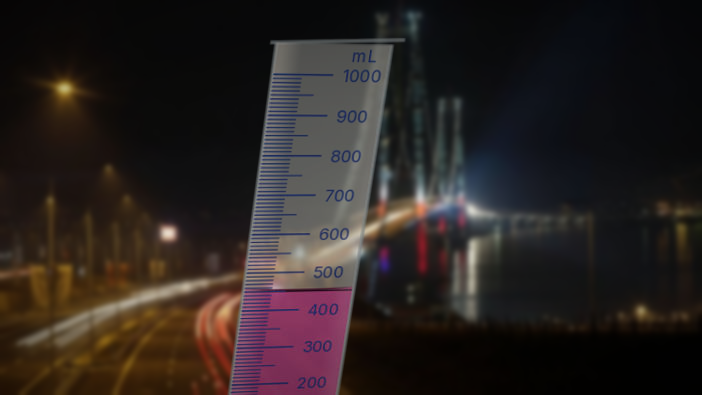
450 mL
